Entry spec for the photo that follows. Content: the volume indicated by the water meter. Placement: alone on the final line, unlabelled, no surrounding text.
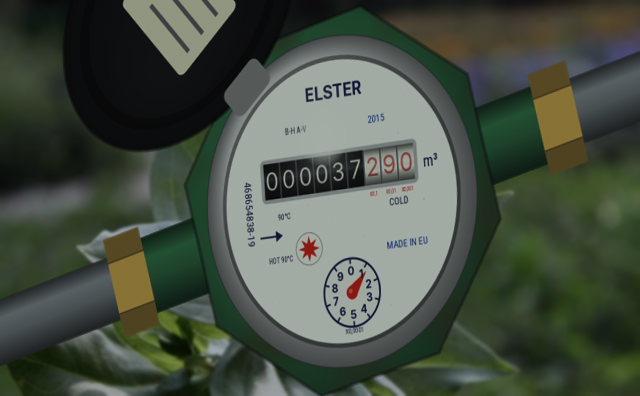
37.2901 m³
